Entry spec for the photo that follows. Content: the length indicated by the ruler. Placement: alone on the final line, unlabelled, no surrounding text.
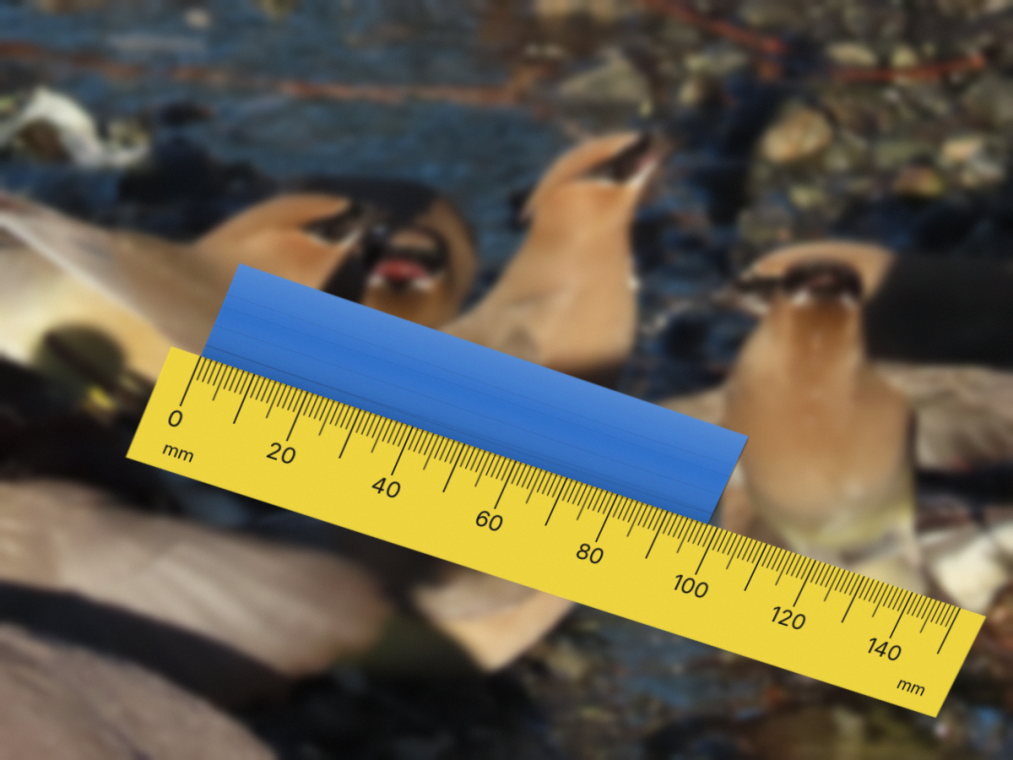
98 mm
